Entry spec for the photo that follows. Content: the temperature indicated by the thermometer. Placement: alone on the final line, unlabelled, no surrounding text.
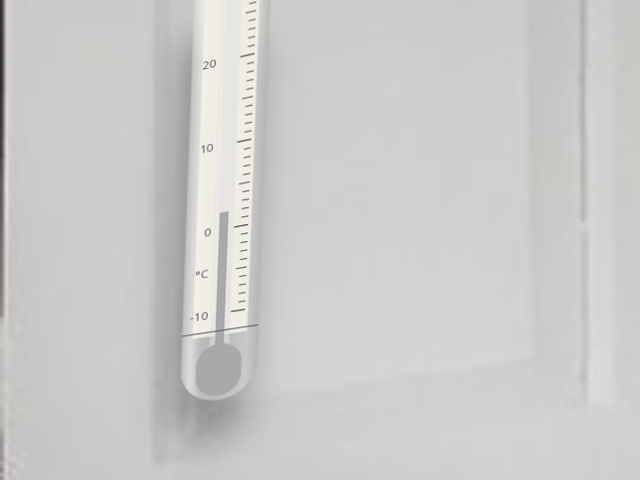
2 °C
